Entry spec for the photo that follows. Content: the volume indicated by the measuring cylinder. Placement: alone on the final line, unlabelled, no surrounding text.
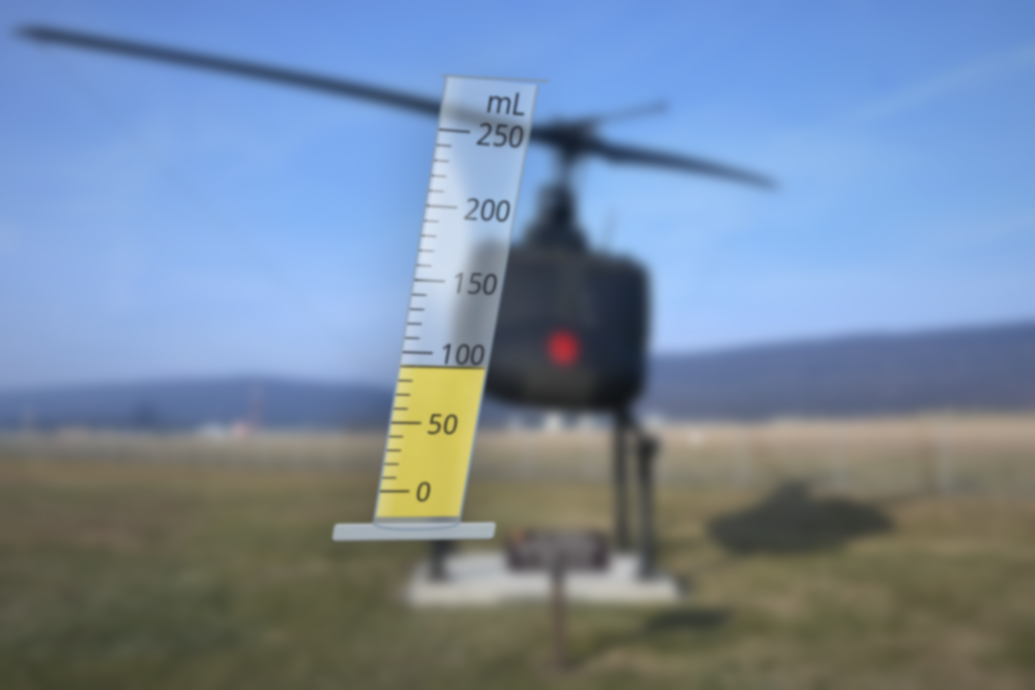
90 mL
